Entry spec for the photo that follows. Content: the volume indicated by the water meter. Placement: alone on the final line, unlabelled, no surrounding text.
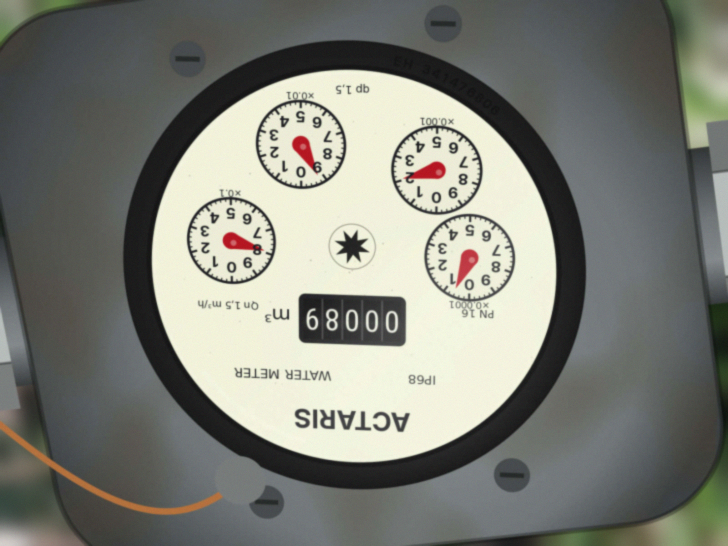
89.7920 m³
